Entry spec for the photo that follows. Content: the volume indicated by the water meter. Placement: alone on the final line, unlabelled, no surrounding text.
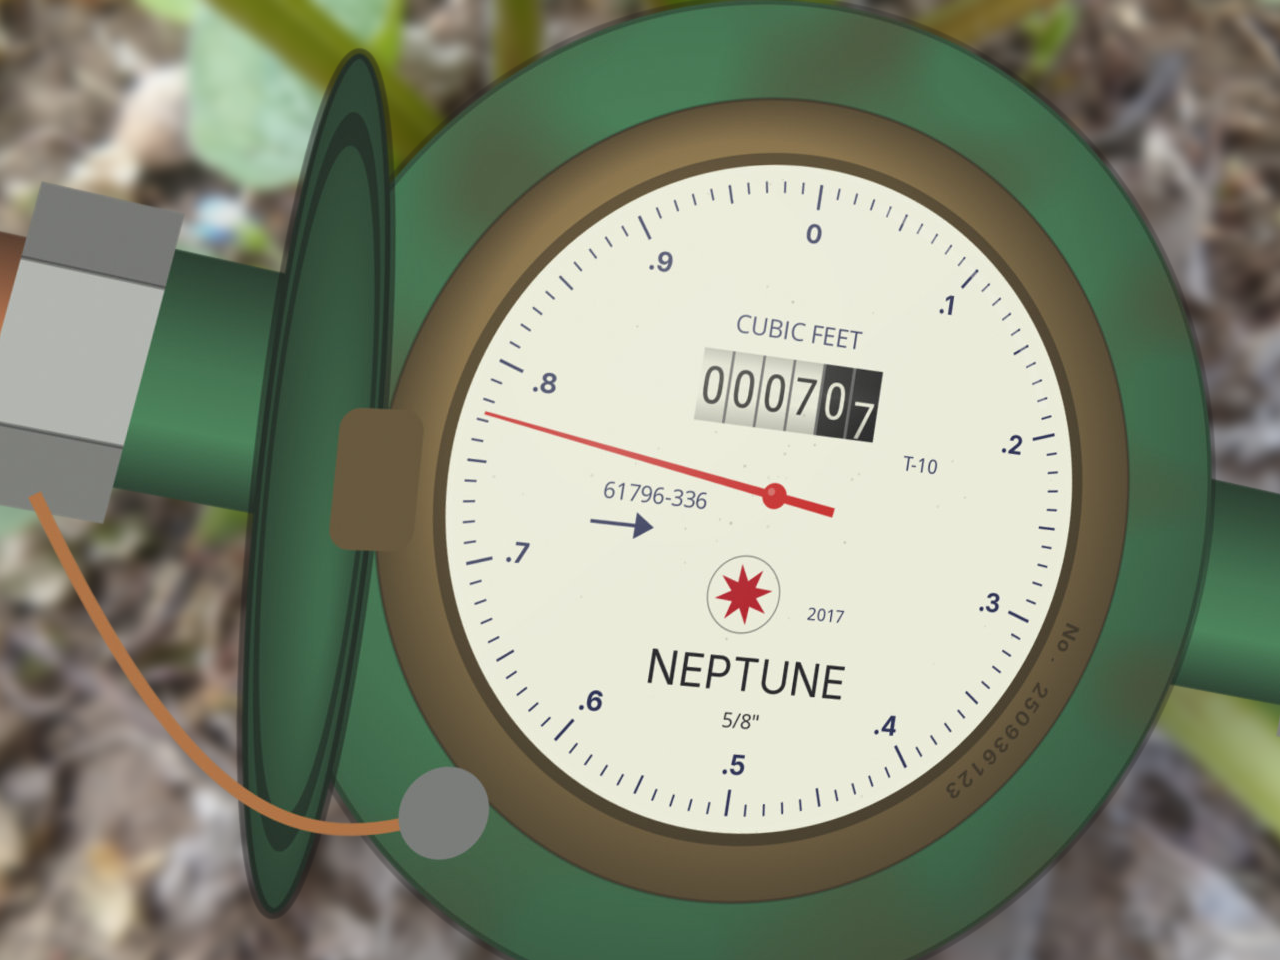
706.77 ft³
